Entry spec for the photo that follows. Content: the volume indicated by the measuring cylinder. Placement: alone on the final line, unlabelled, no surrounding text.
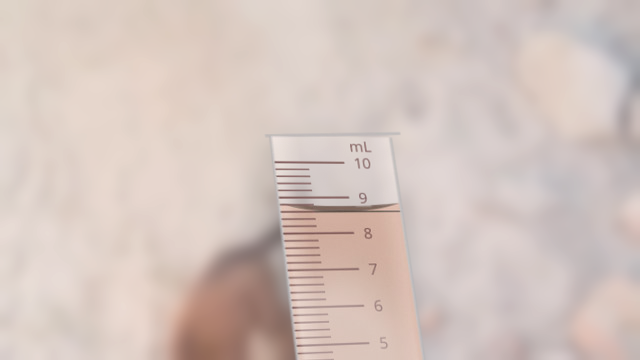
8.6 mL
